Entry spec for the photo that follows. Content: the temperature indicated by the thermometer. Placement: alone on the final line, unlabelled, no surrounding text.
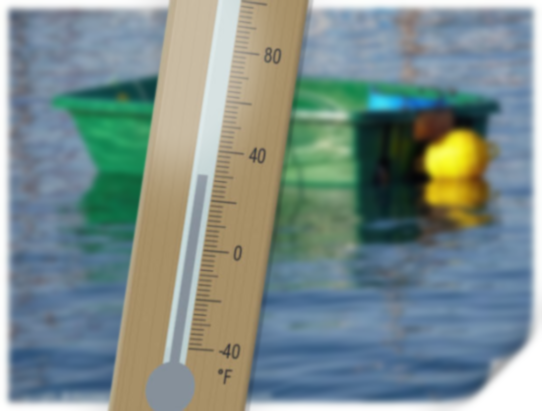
30 °F
